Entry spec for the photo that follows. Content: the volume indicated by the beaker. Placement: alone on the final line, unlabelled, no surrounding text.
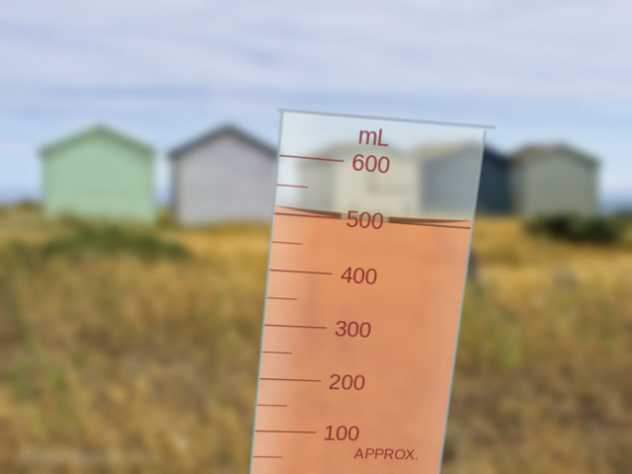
500 mL
